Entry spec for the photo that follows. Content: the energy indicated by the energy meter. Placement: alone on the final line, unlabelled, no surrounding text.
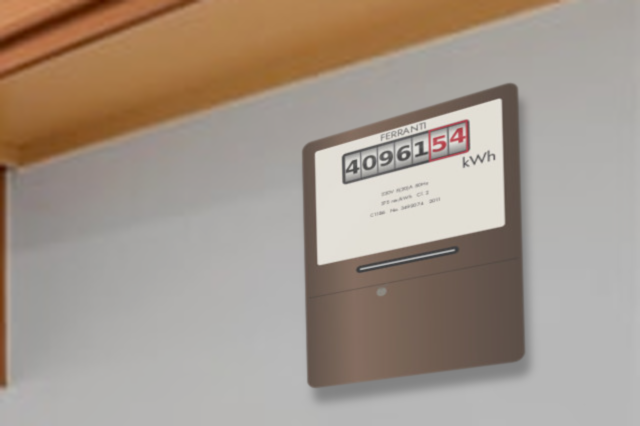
40961.54 kWh
